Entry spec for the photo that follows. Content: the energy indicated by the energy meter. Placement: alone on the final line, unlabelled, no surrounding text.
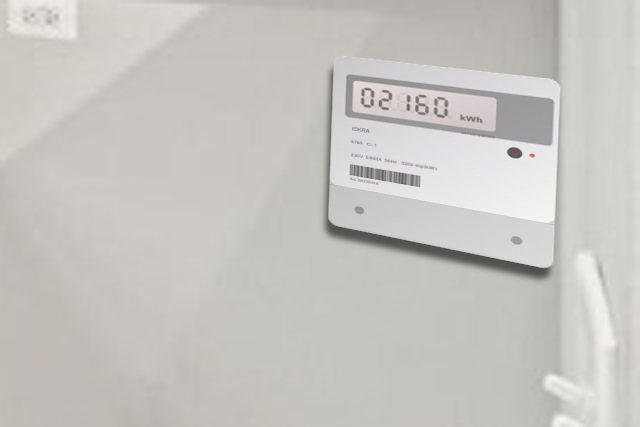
2160 kWh
